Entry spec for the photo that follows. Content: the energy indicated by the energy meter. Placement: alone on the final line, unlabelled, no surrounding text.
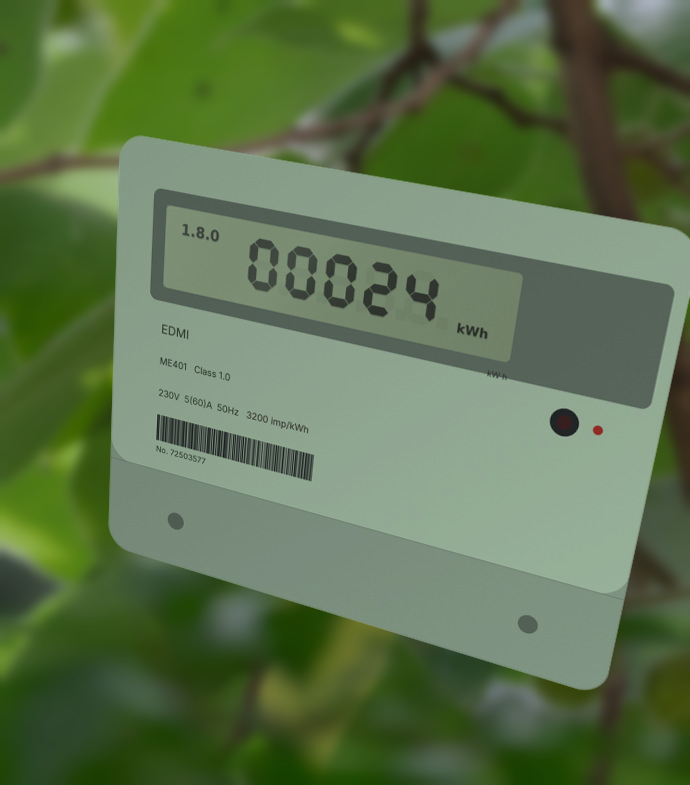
24 kWh
